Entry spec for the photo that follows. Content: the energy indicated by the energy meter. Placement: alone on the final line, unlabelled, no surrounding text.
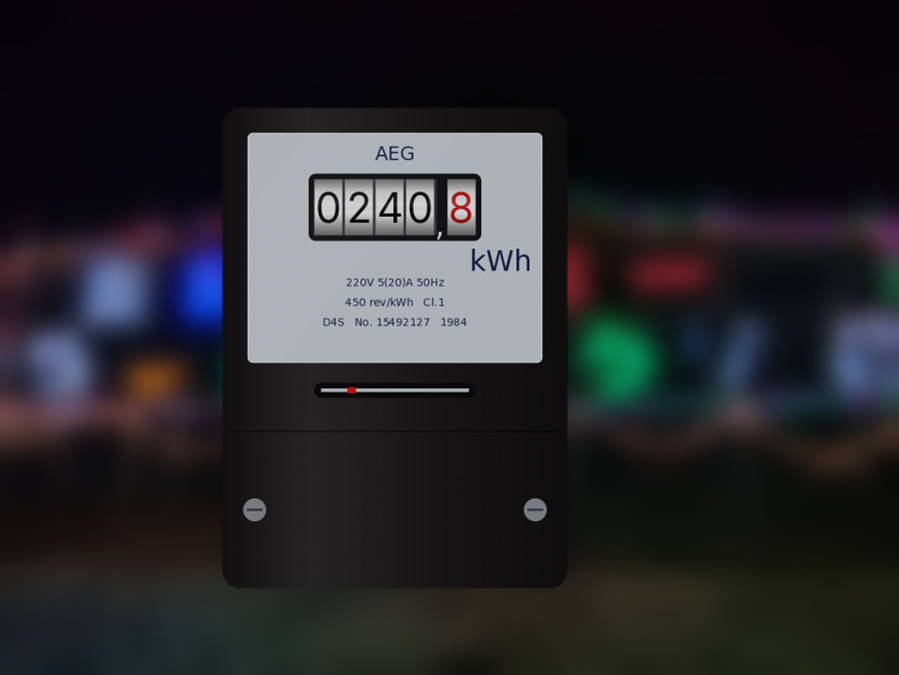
240.8 kWh
